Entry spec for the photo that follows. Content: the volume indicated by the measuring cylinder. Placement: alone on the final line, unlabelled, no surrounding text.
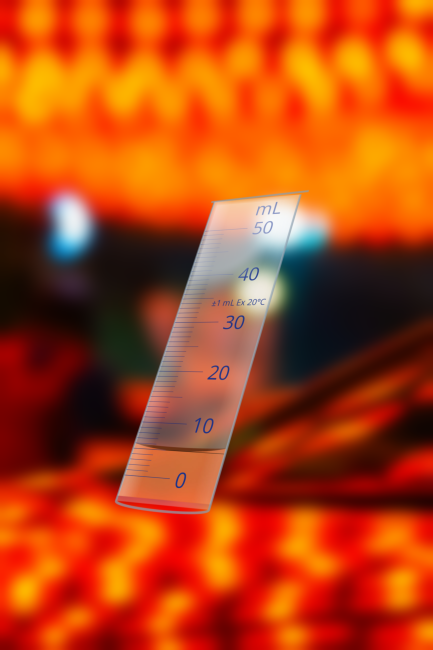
5 mL
